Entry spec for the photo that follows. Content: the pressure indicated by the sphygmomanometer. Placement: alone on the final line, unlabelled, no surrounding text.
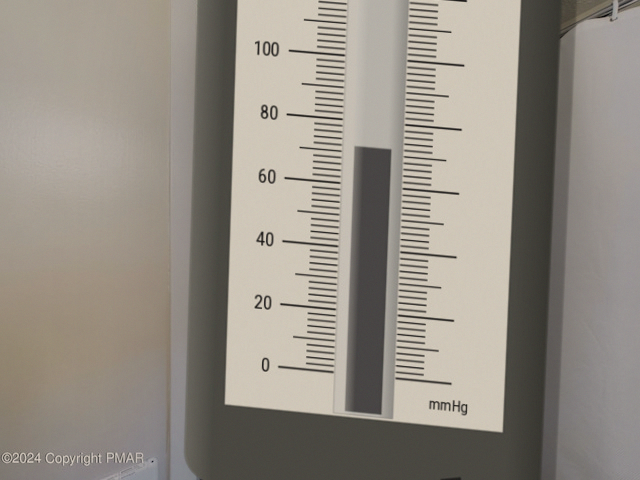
72 mmHg
